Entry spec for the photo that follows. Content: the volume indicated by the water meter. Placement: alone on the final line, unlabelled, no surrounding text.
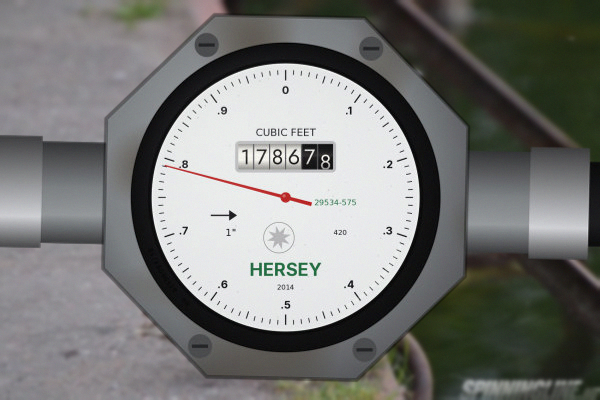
178677.79 ft³
